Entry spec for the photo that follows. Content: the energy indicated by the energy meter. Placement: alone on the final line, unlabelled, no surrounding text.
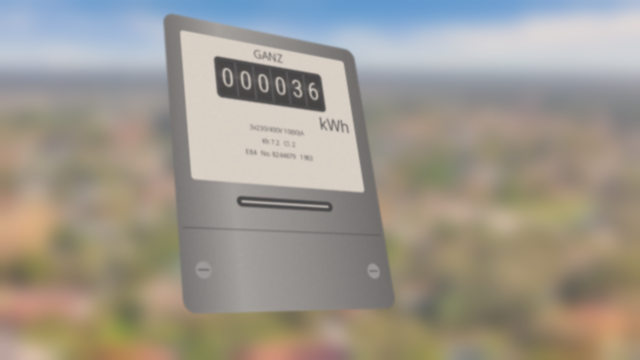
36 kWh
